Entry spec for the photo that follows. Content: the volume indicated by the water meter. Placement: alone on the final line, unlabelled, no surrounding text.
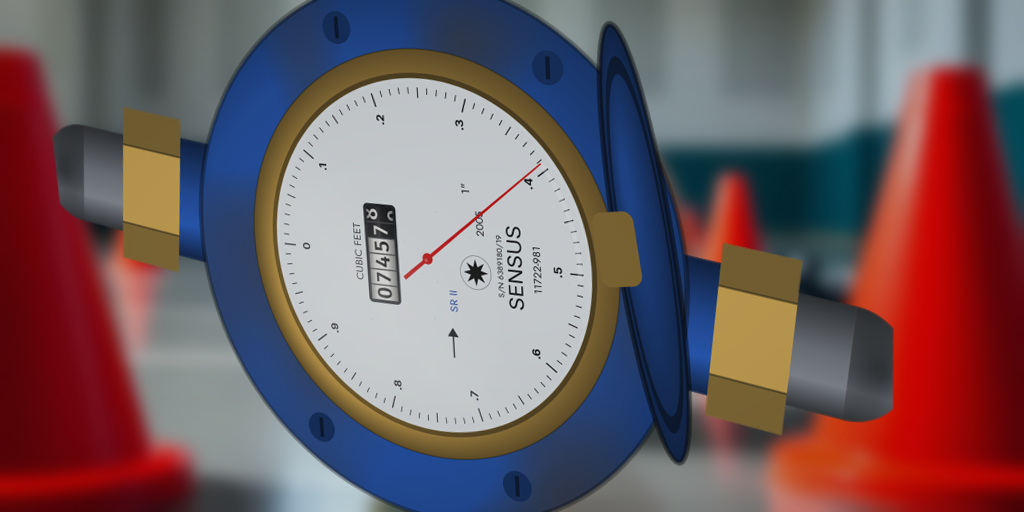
74578.39 ft³
